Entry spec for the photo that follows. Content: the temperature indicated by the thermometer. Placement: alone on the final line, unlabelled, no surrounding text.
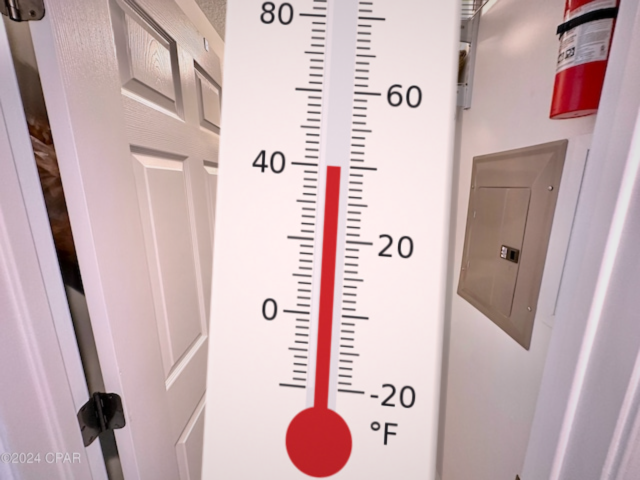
40 °F
